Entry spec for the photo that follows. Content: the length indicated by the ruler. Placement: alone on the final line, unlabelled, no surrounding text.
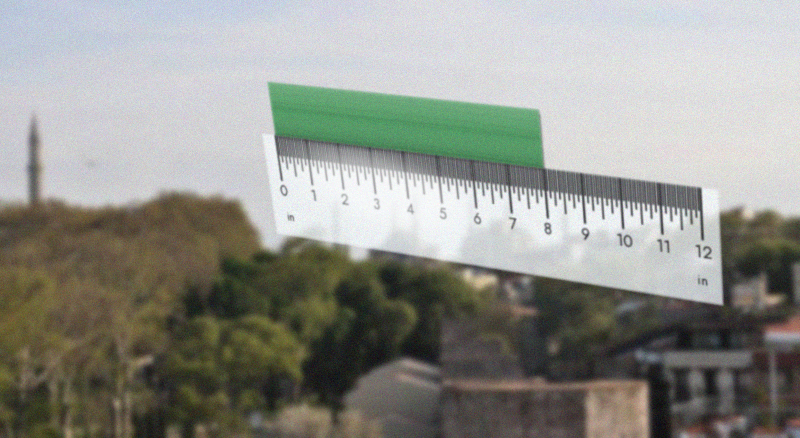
8 in
